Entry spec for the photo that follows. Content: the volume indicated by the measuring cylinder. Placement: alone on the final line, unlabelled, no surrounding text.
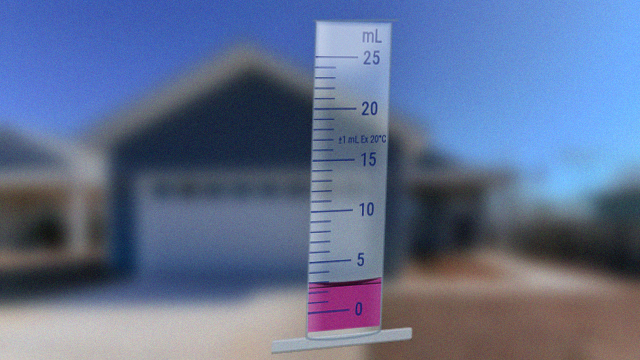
2.5 mL
